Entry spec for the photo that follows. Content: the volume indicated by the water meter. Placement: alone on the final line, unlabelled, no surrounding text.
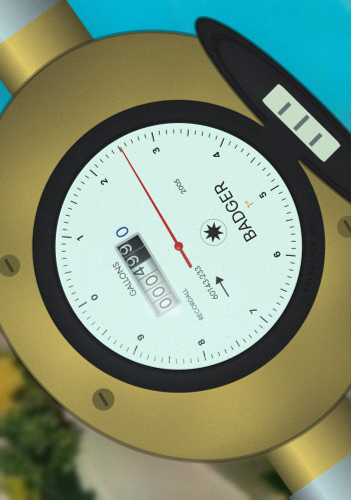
4992.5 gal
